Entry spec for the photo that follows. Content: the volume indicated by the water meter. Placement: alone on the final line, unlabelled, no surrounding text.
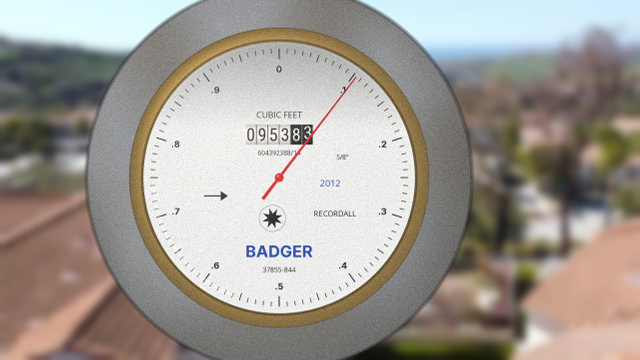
95383.10 ft³
